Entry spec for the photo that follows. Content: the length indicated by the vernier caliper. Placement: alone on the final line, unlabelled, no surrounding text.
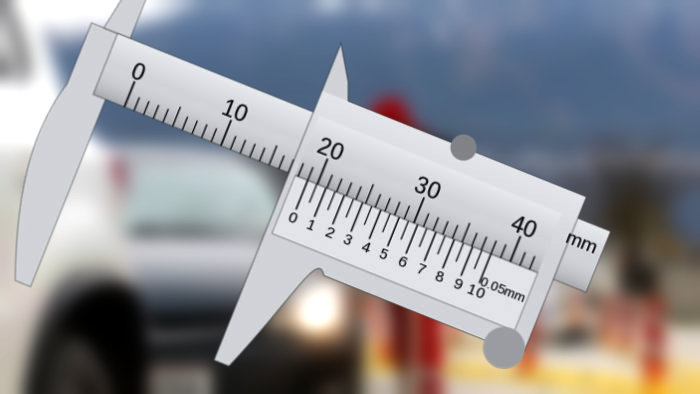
19.0 mm
